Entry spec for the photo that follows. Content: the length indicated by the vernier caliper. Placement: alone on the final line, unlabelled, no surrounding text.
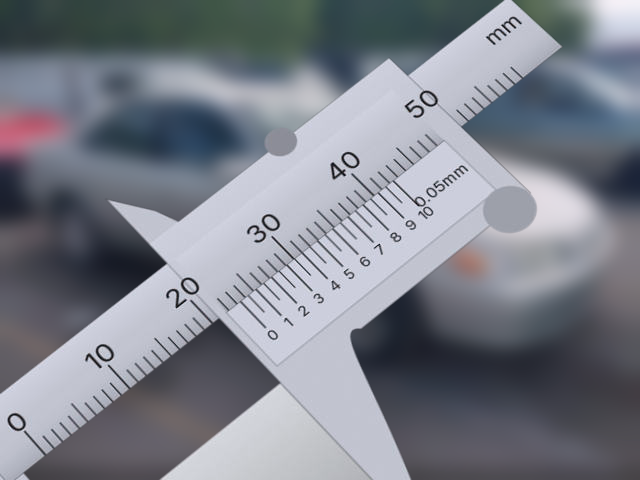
23.4 mm
